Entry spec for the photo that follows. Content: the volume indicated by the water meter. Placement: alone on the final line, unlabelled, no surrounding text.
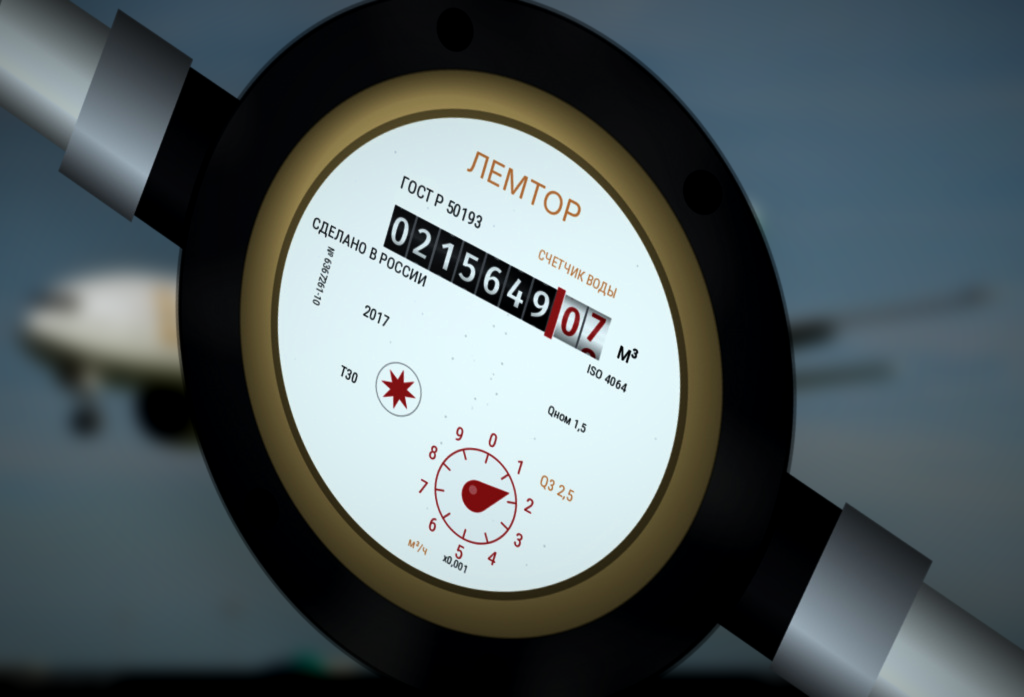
215649.071 m³
